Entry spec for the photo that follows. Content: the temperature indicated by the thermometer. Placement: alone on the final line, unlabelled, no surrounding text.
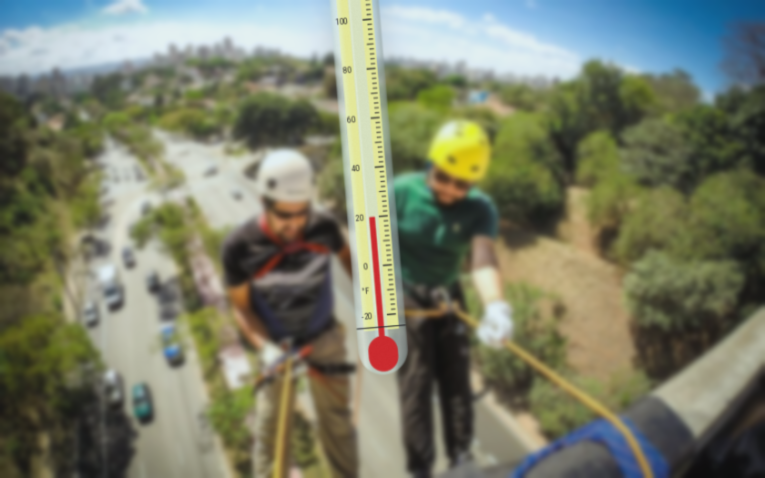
20 °F
